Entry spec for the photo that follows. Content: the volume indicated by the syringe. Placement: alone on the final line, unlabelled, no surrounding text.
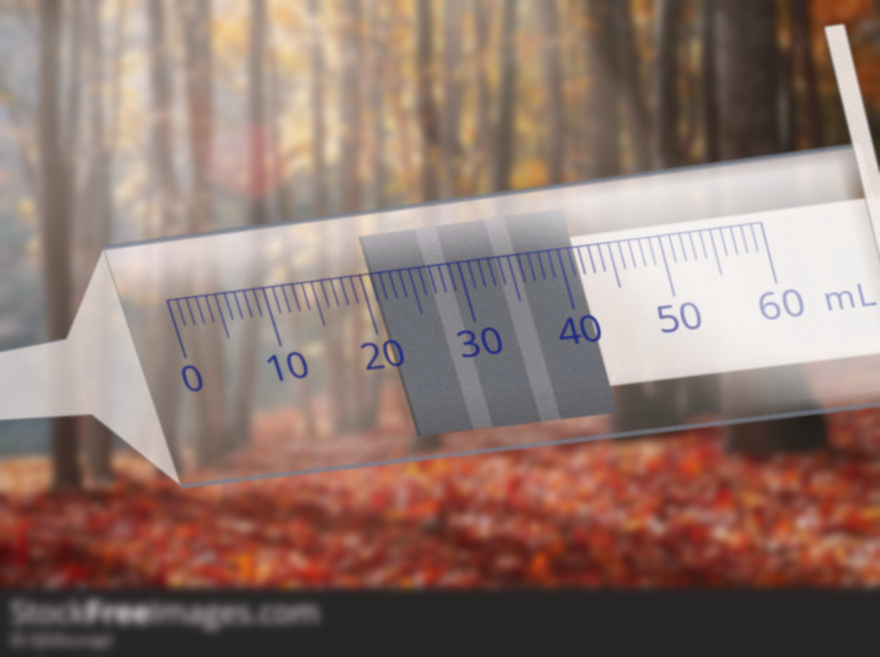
21 mL
